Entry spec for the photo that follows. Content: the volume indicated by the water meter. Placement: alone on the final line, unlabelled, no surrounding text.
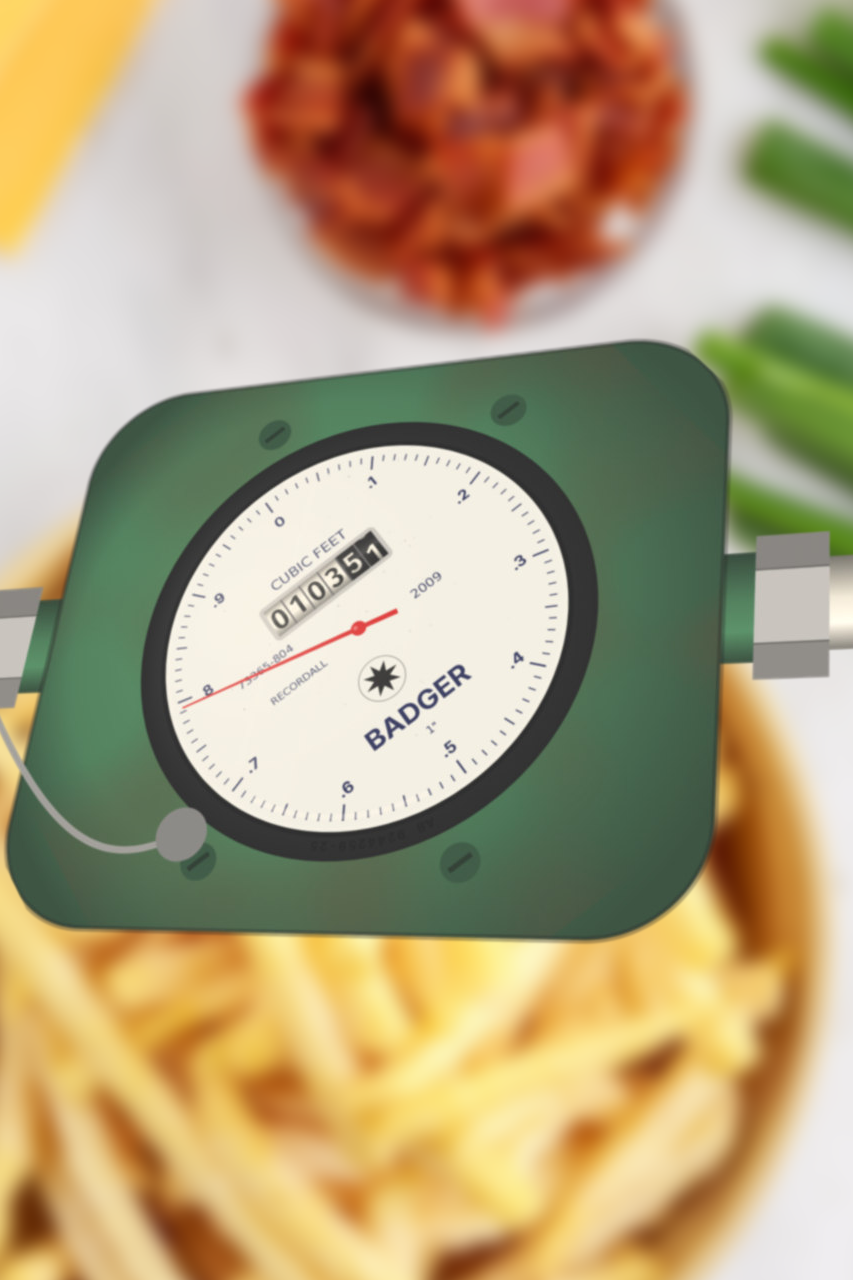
10350.79 ft³
